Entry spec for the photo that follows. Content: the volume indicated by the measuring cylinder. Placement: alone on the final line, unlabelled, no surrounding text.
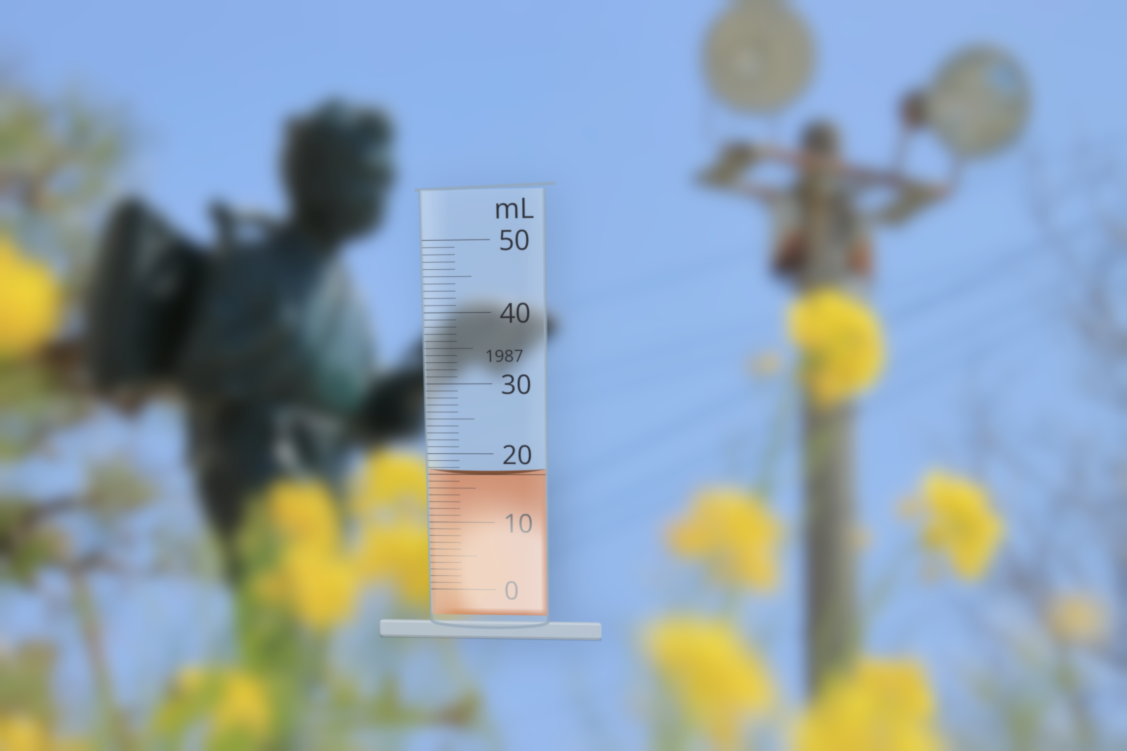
17 mL
